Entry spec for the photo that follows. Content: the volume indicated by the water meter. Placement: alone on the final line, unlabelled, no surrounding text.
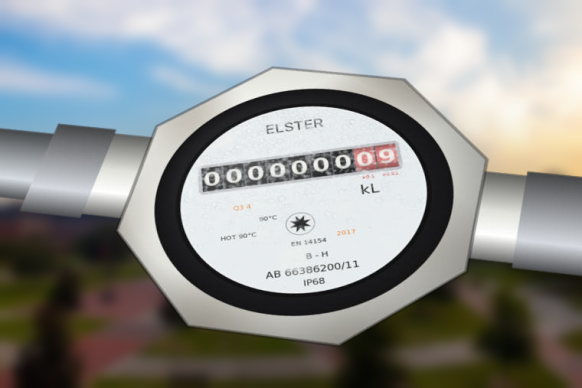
0.09 kL
